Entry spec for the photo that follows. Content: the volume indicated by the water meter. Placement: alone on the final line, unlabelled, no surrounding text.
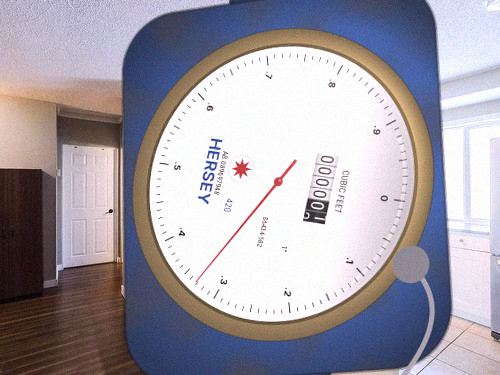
1.33 ft³
